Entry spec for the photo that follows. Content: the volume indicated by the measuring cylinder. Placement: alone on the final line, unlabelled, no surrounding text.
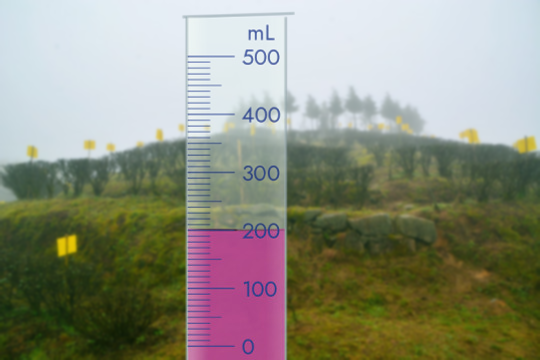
200 mL
